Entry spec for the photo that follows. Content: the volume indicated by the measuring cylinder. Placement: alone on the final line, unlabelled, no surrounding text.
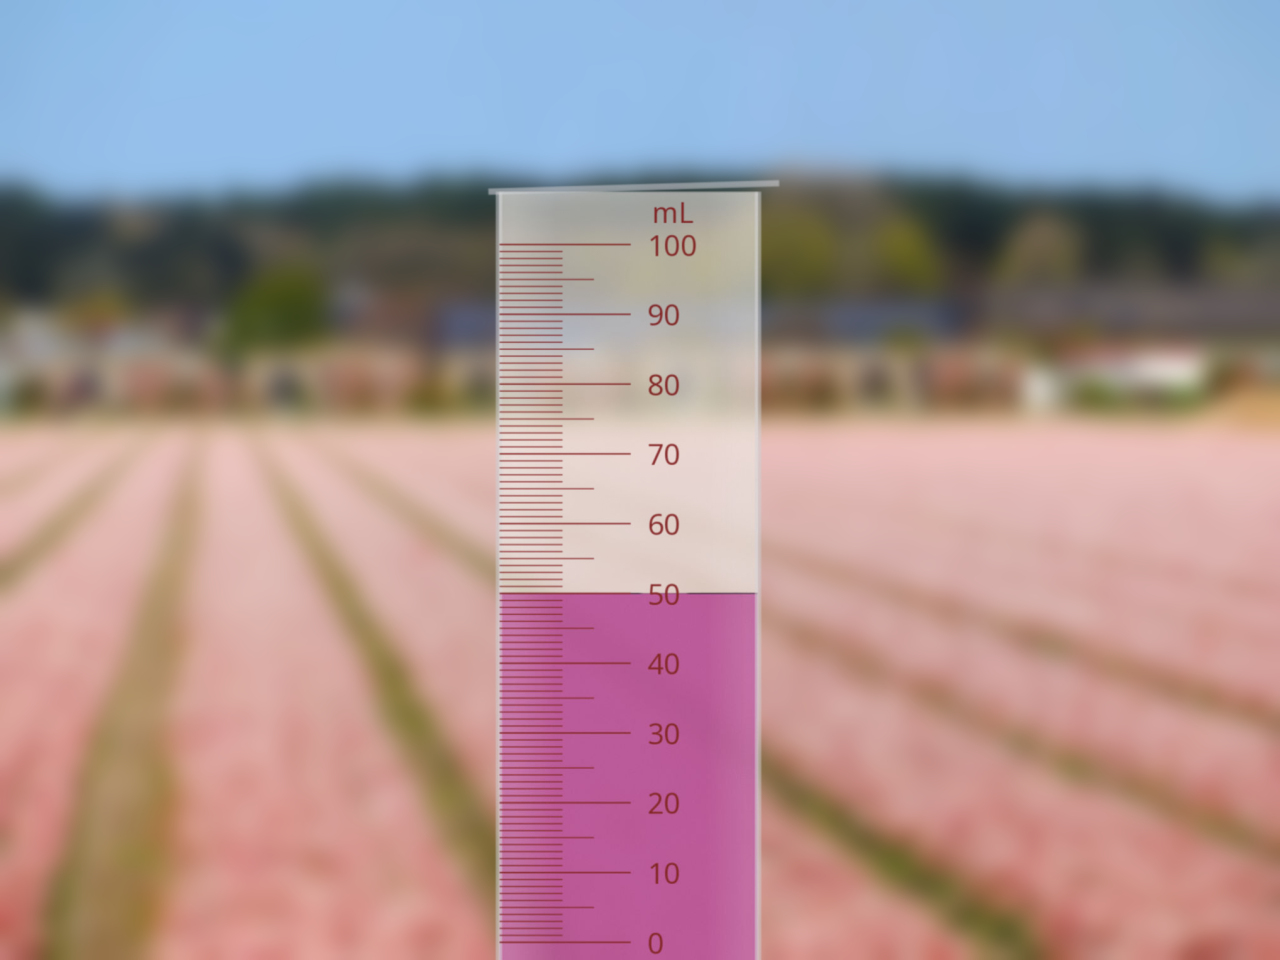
50 mL
